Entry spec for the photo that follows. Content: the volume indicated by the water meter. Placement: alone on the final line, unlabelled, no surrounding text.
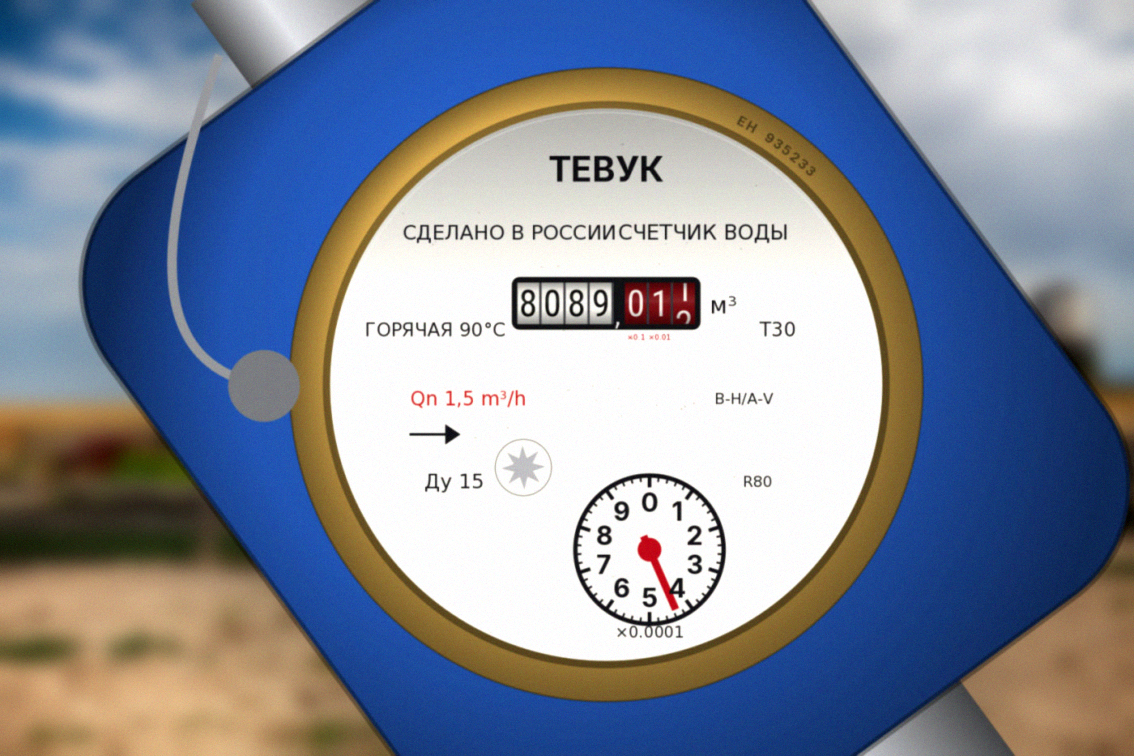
8089.0114 m³
